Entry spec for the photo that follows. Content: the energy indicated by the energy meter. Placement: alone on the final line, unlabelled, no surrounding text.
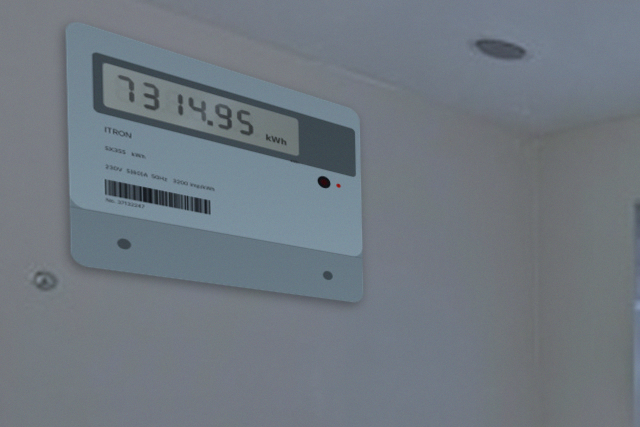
7314.95 kWh
